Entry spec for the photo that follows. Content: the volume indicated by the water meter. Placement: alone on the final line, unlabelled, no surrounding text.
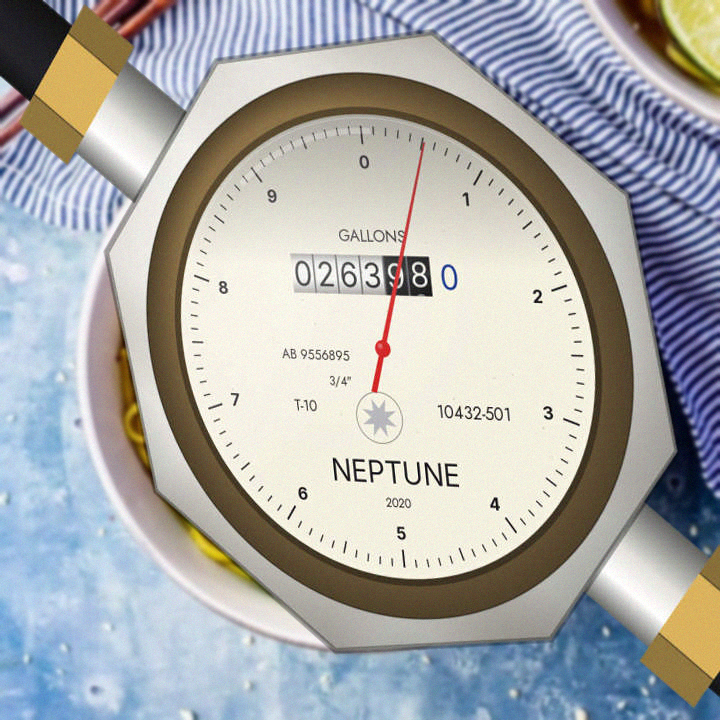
263980.5 gal
